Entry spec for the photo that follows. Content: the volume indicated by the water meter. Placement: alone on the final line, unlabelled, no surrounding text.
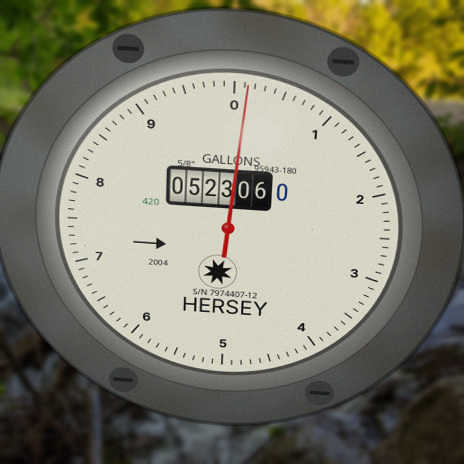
523060.1 gal
